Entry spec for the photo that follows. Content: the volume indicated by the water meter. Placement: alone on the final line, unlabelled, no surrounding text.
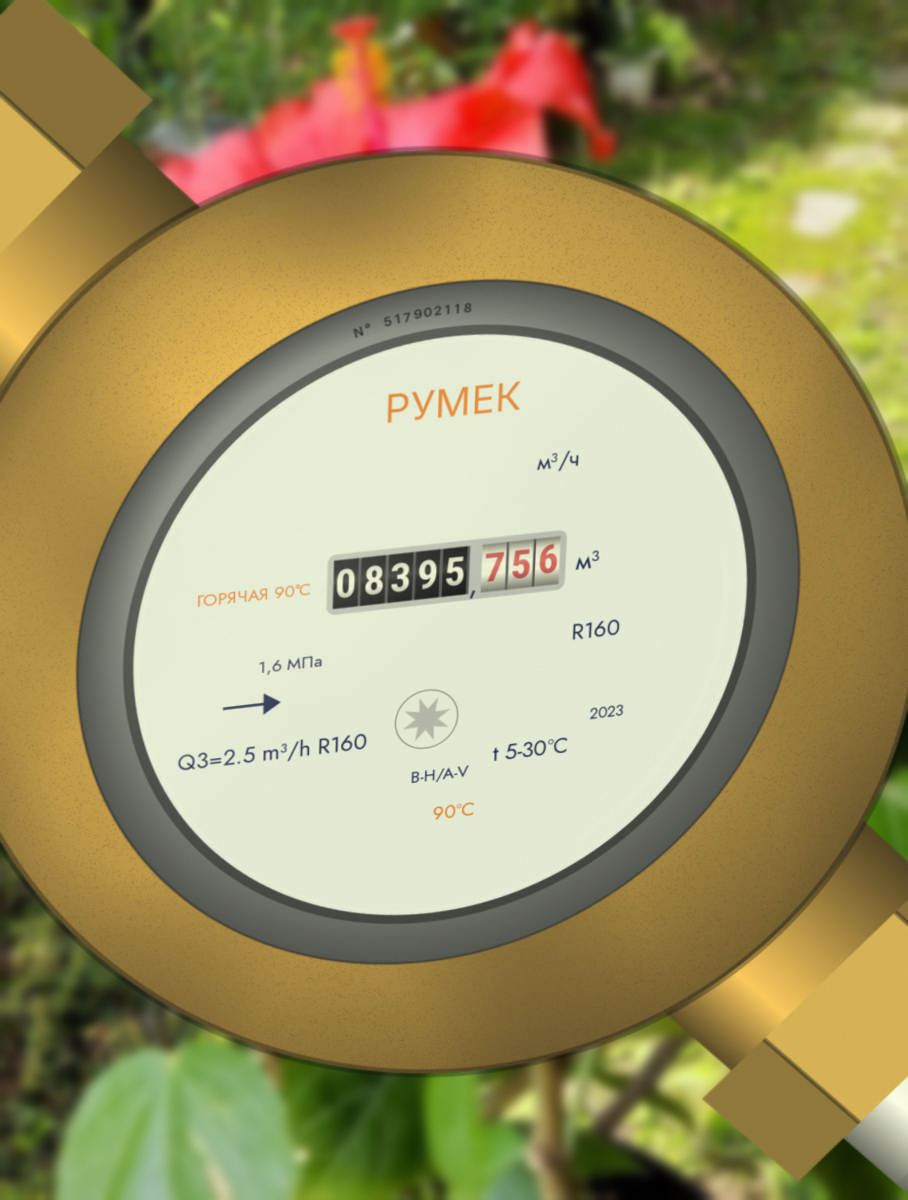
8395.756 m³
